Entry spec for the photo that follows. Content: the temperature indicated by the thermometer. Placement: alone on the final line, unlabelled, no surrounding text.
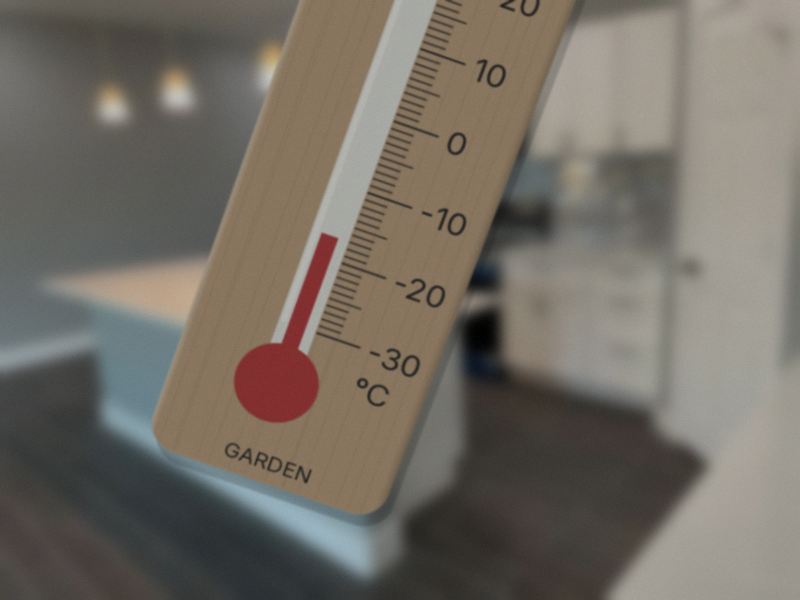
-17 °C
